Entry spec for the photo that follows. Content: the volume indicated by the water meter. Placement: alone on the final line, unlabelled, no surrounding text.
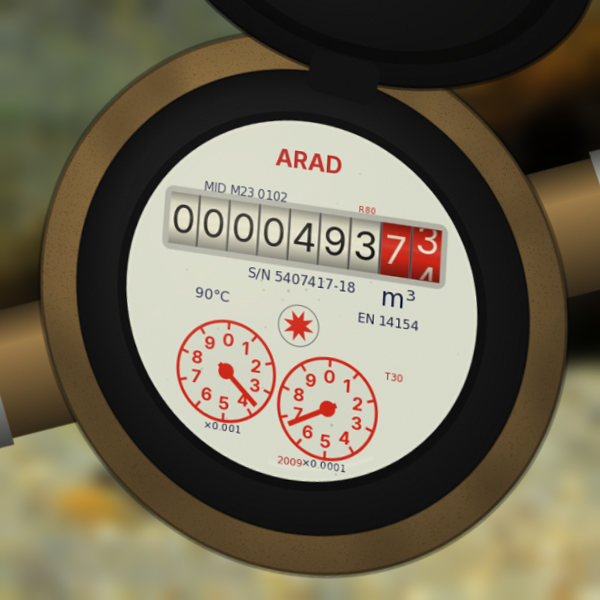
493.7336 m³
